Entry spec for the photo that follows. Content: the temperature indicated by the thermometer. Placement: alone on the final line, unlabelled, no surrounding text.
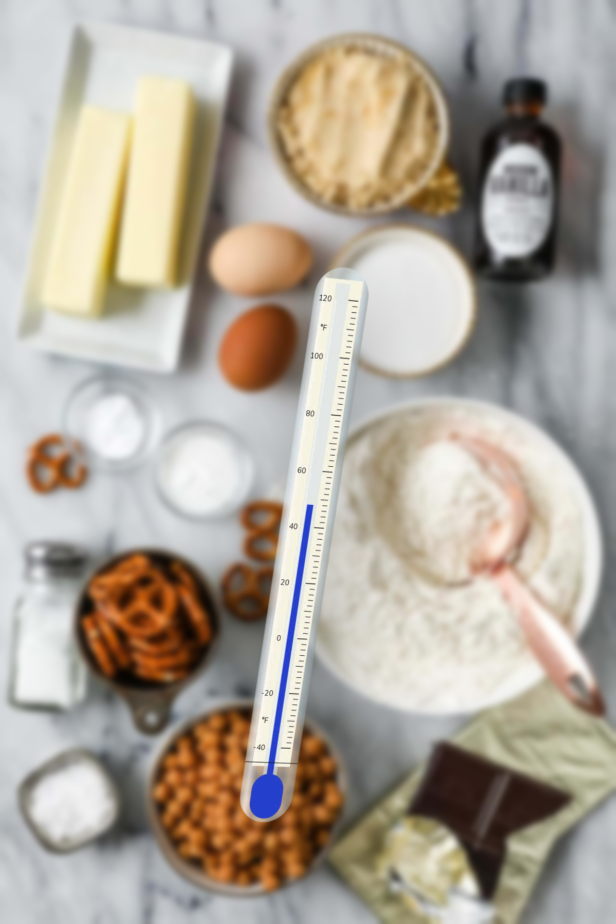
48 °F
